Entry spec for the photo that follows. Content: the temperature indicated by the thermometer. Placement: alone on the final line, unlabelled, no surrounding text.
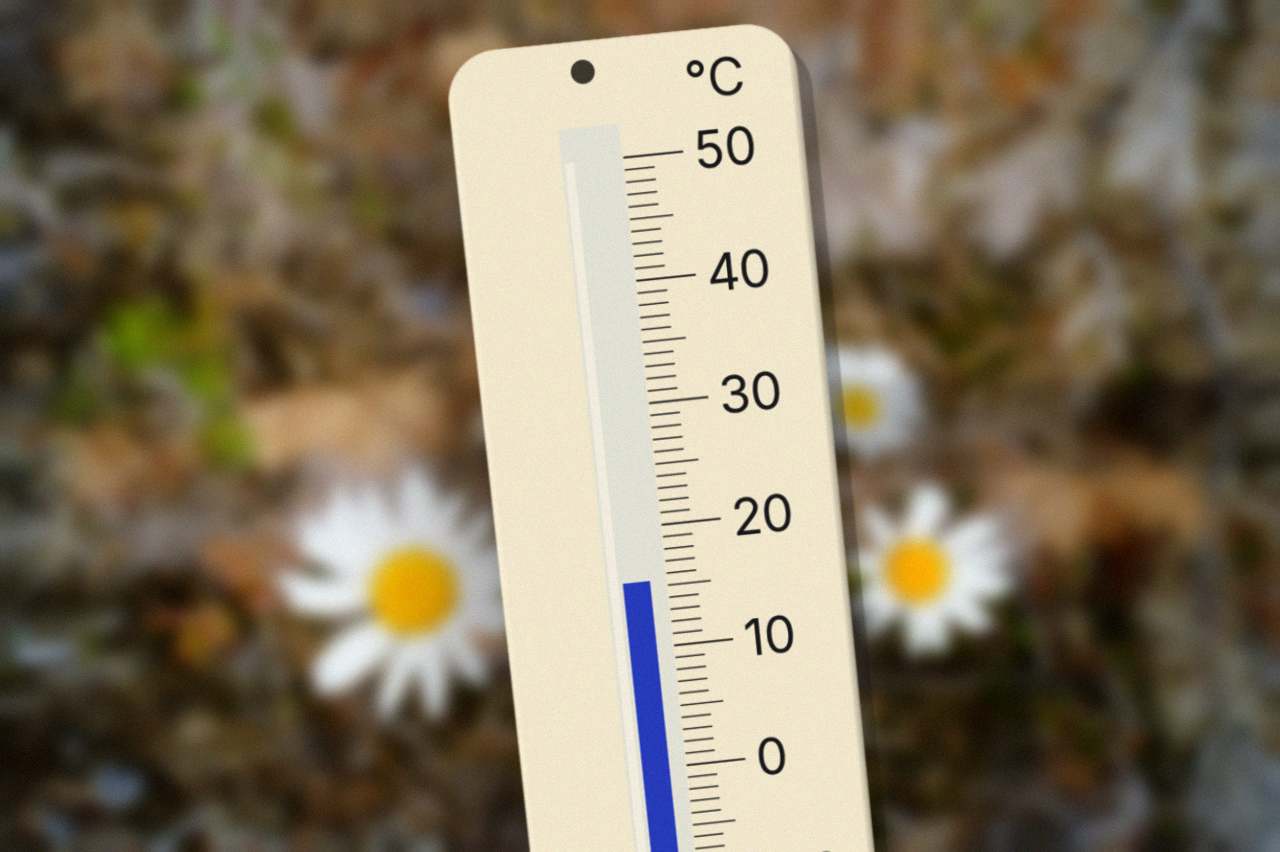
15.5 °C
